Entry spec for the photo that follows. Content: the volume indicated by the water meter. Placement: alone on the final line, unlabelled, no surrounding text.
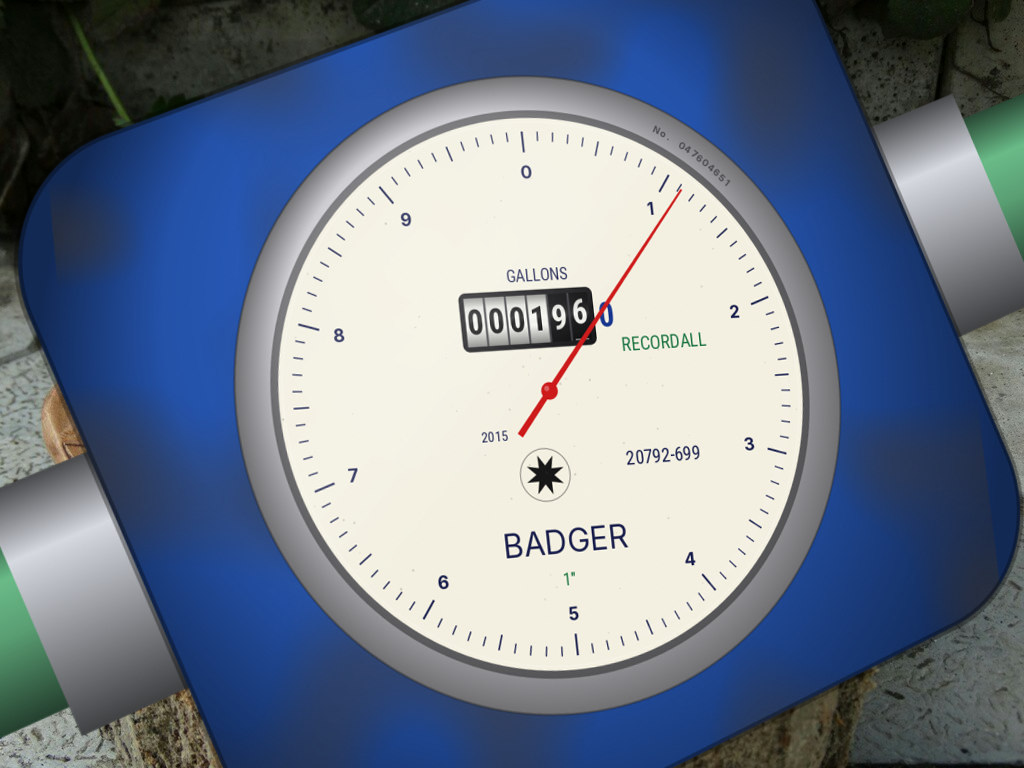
1961.1 gal
